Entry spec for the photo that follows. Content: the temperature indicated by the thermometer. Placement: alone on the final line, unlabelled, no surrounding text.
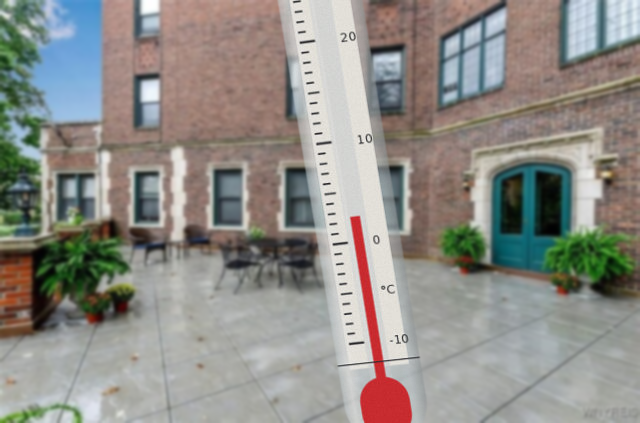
2.5 °C
